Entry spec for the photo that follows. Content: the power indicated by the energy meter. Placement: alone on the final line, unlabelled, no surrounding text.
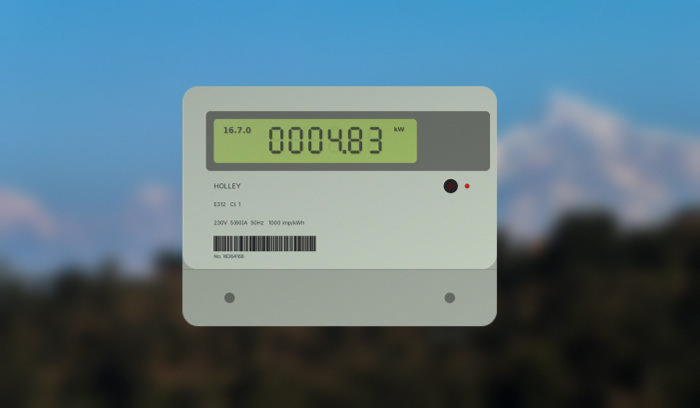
4.83 kW
